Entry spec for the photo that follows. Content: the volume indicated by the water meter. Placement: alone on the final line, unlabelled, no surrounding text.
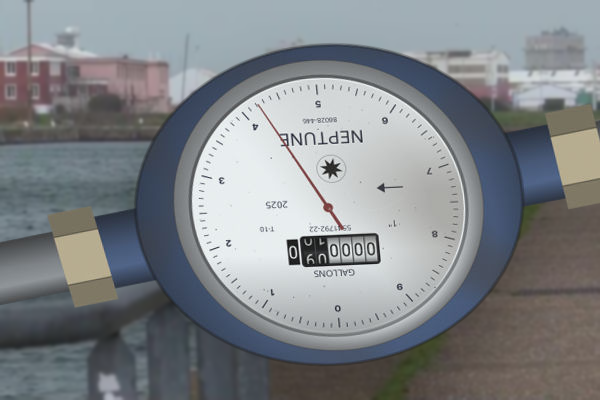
94.2 gal
